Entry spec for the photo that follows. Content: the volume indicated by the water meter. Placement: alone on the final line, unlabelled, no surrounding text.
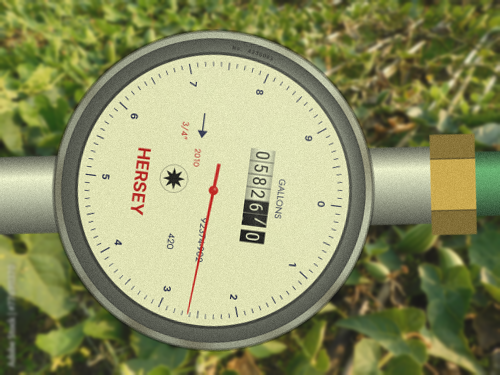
582672.6 gal
